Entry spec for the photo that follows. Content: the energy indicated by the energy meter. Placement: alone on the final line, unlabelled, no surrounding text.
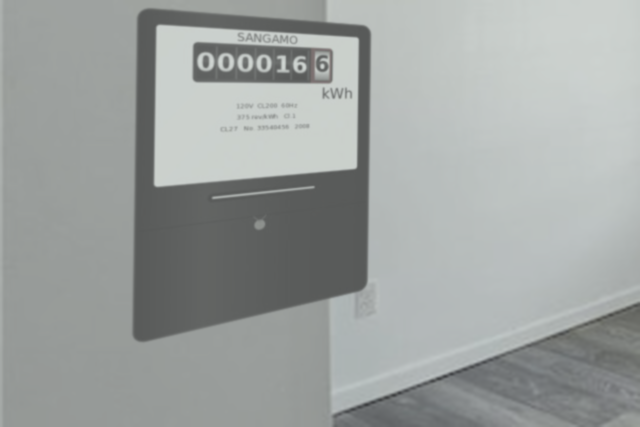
16.6 kWh
